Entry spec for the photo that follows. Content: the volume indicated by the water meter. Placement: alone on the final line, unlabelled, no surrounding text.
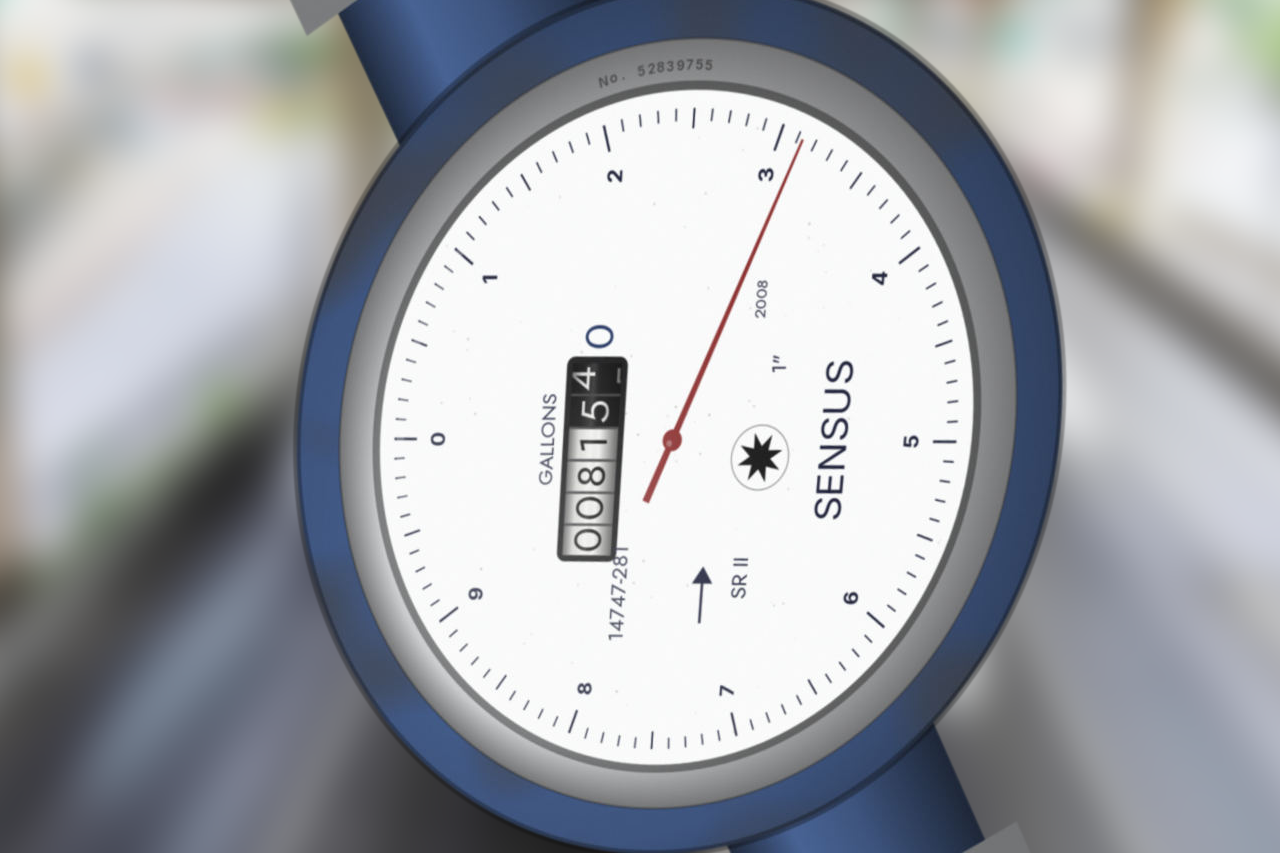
81543.1 gal
